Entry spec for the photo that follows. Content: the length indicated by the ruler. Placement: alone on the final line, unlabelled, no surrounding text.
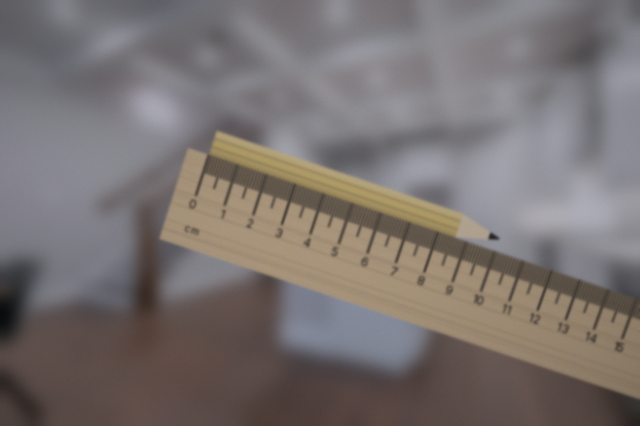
10 cm
